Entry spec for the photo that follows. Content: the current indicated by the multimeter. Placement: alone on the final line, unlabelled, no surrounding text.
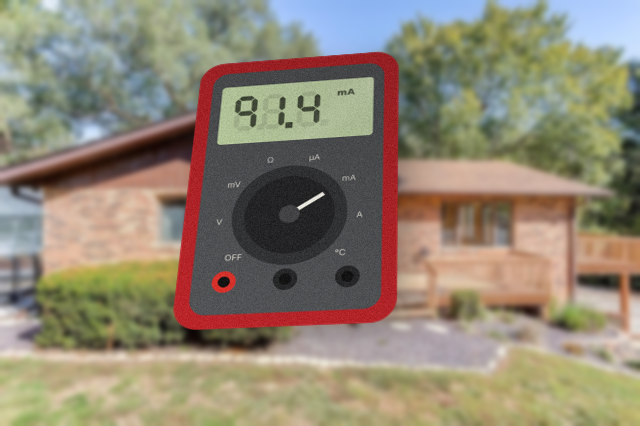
91.4 mA
